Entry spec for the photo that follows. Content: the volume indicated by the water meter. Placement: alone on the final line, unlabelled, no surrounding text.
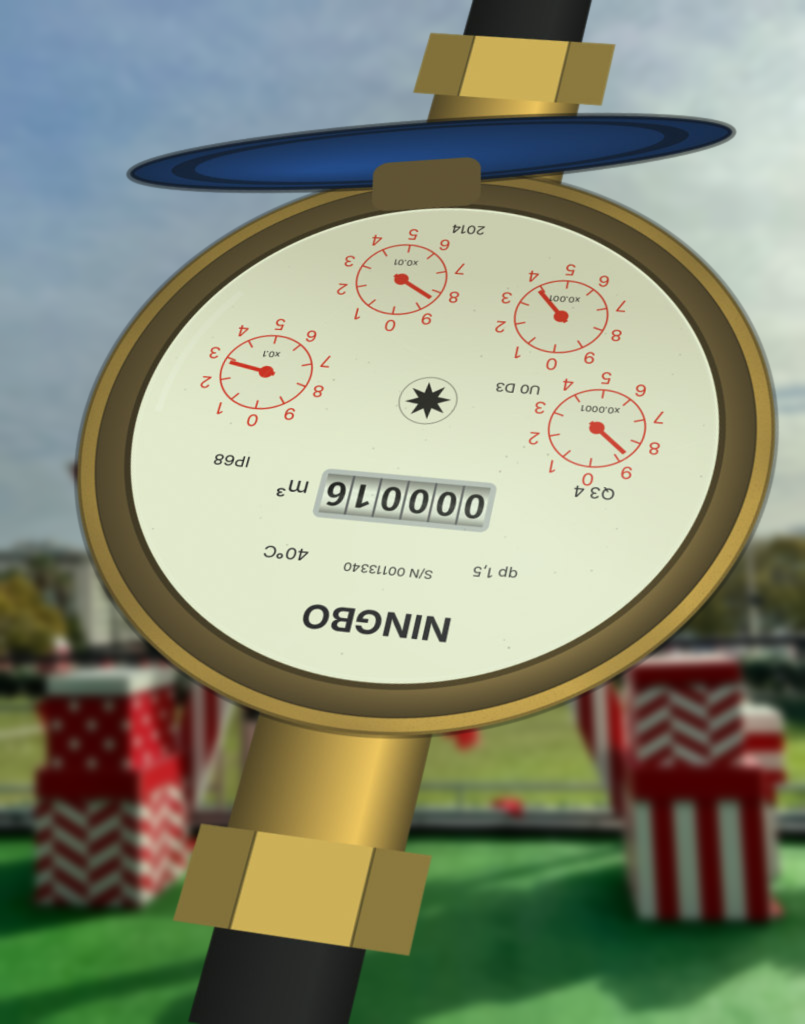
16.2838 m³
